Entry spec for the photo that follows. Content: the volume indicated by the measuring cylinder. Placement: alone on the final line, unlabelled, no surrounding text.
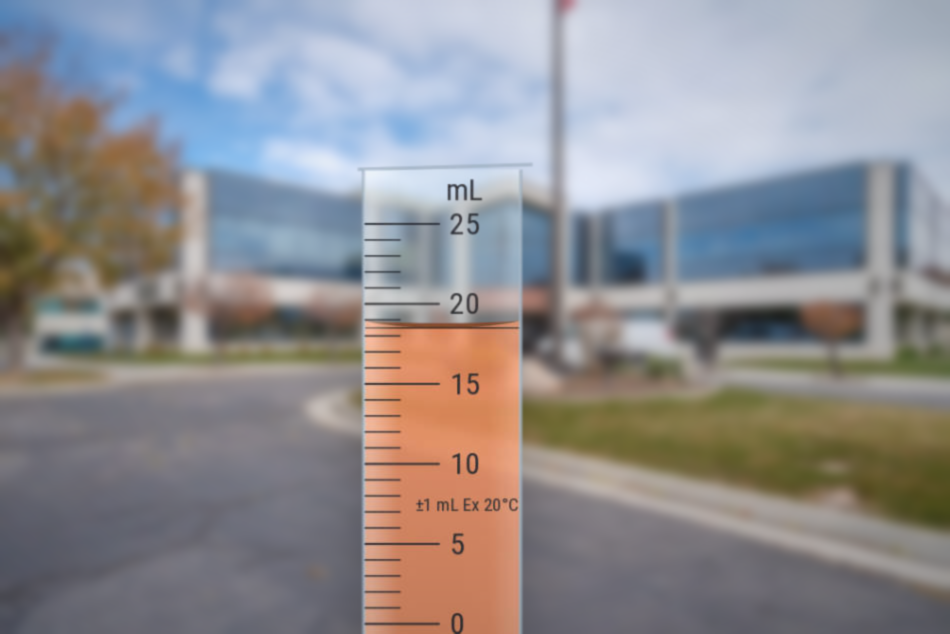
18.5 mL
